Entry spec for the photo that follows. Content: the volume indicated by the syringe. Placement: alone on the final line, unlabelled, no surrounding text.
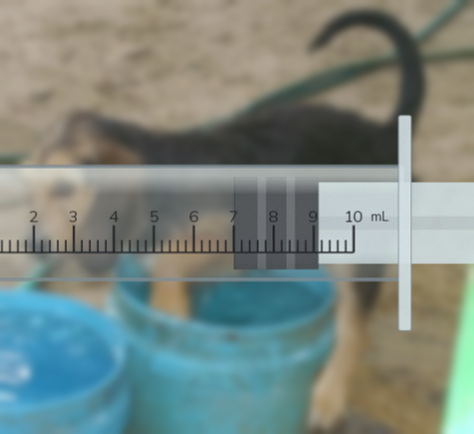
7 mL
